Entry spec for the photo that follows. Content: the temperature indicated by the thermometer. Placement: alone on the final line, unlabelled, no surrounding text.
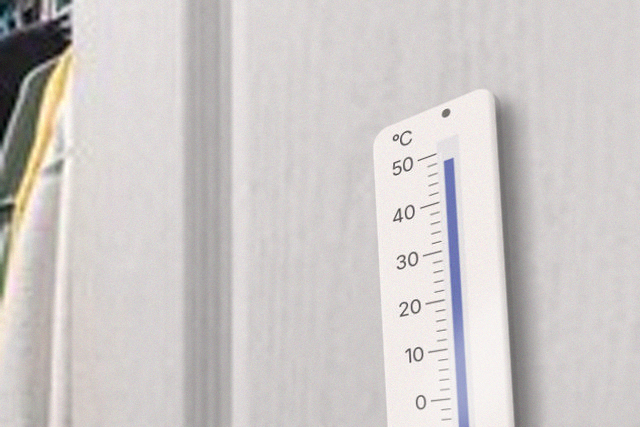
48 °C
